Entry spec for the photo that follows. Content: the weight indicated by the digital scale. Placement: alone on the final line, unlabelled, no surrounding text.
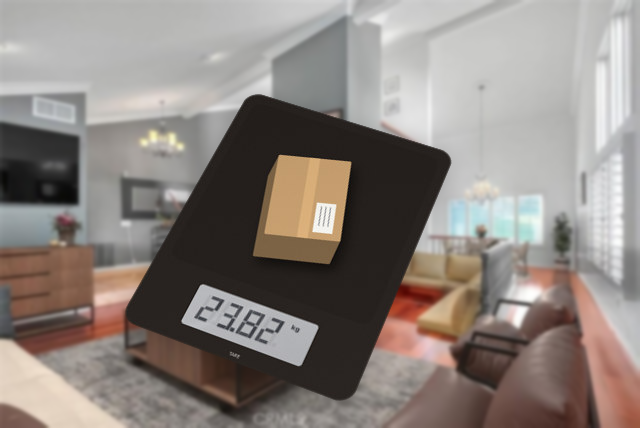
23.82 kg
